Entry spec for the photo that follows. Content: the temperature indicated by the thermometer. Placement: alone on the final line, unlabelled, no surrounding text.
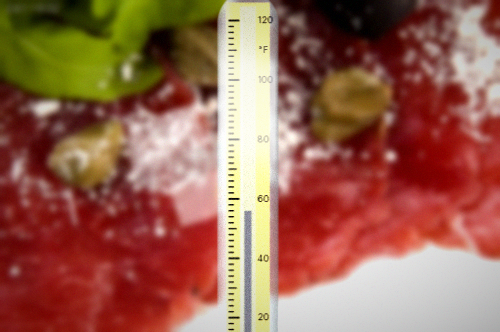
56 °F
